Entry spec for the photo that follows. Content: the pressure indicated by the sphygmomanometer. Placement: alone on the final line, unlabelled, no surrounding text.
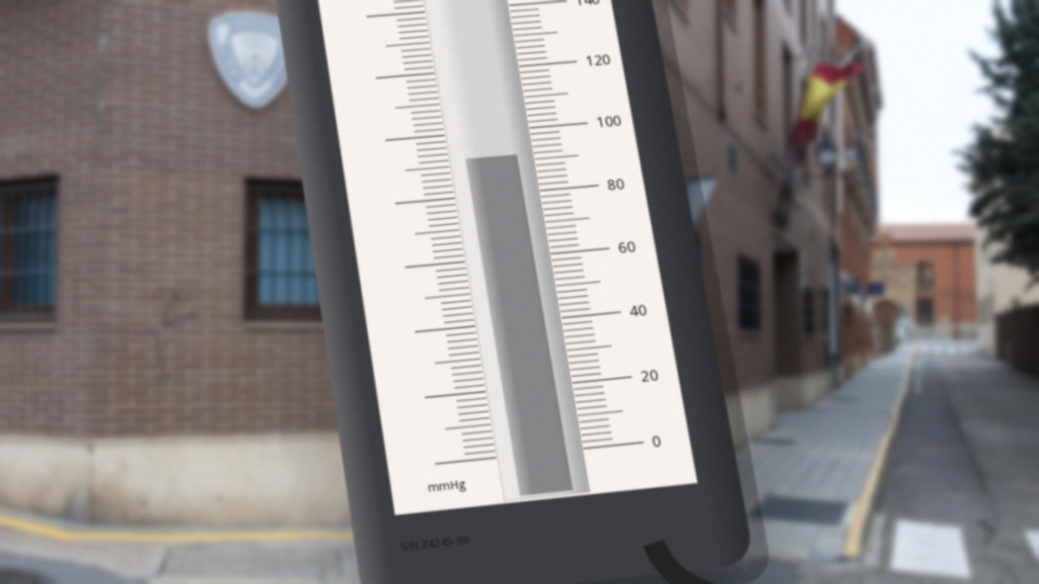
92 mmHg
